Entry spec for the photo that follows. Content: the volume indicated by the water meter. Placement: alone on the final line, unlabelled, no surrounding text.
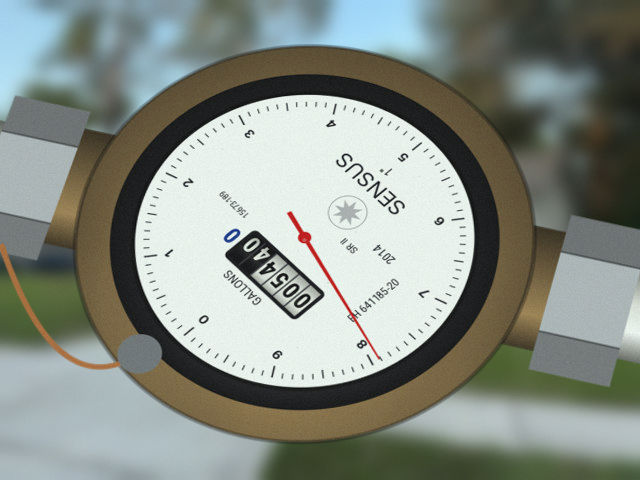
54397.9 gal
